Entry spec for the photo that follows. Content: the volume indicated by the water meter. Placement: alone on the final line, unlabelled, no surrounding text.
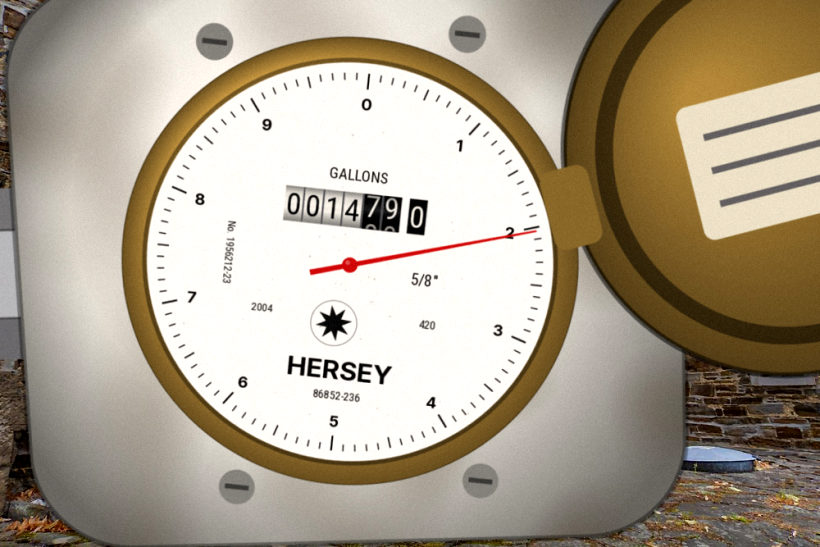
14792.0 gal
